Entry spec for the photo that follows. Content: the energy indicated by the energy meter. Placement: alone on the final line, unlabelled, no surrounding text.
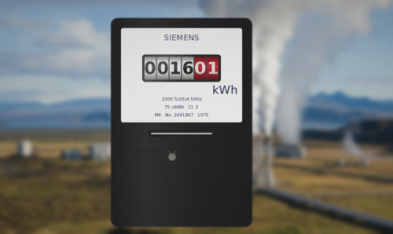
16.01 kWh
